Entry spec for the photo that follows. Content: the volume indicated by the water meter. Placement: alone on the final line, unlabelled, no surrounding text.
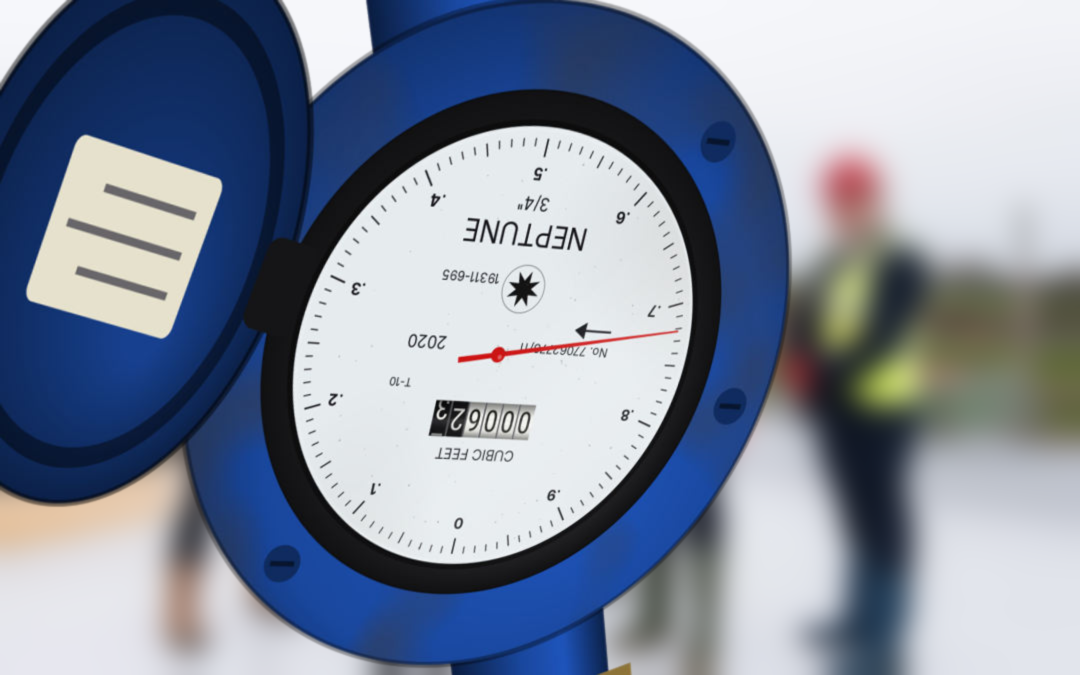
622.72 ft³
